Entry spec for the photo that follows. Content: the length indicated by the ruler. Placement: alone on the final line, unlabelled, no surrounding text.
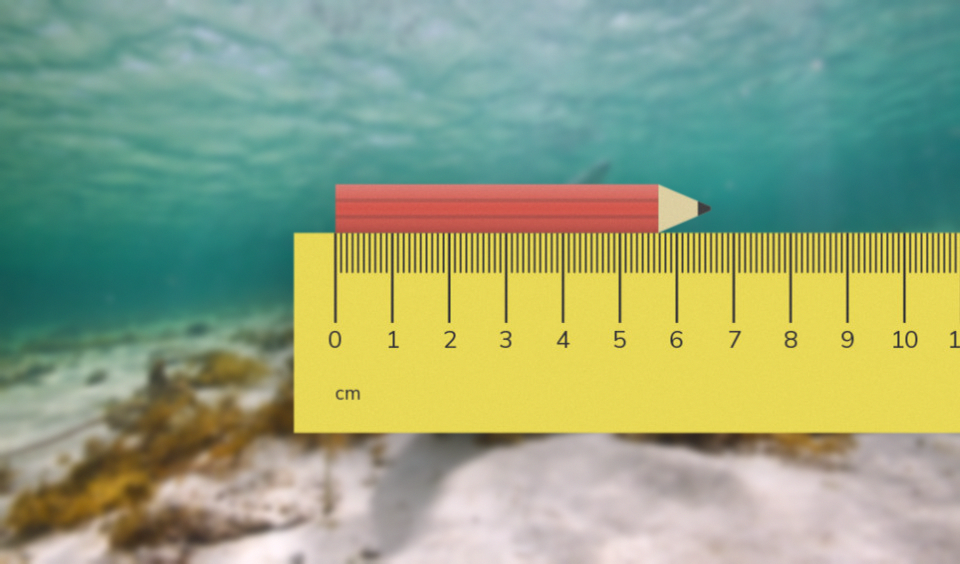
6.6 cm
